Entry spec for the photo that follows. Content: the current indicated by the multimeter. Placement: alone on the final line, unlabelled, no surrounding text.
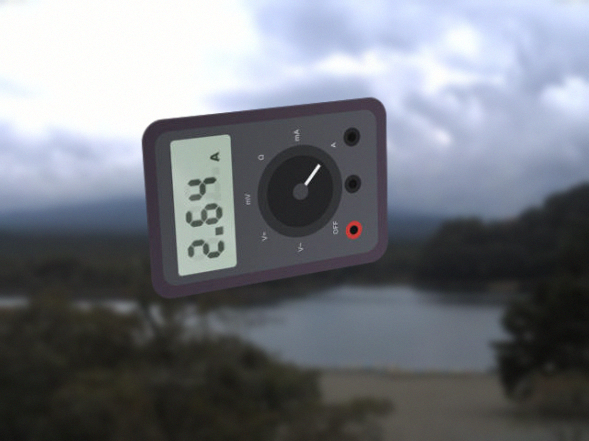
2.64 A
